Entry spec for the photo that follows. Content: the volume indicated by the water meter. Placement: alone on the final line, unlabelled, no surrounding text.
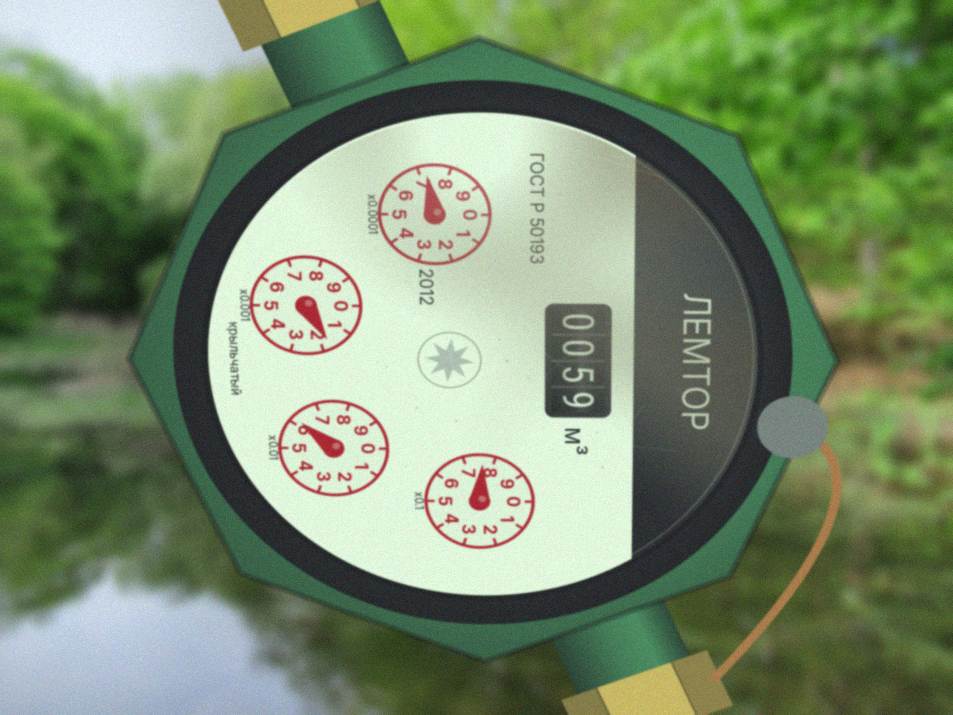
59.7617 m³
